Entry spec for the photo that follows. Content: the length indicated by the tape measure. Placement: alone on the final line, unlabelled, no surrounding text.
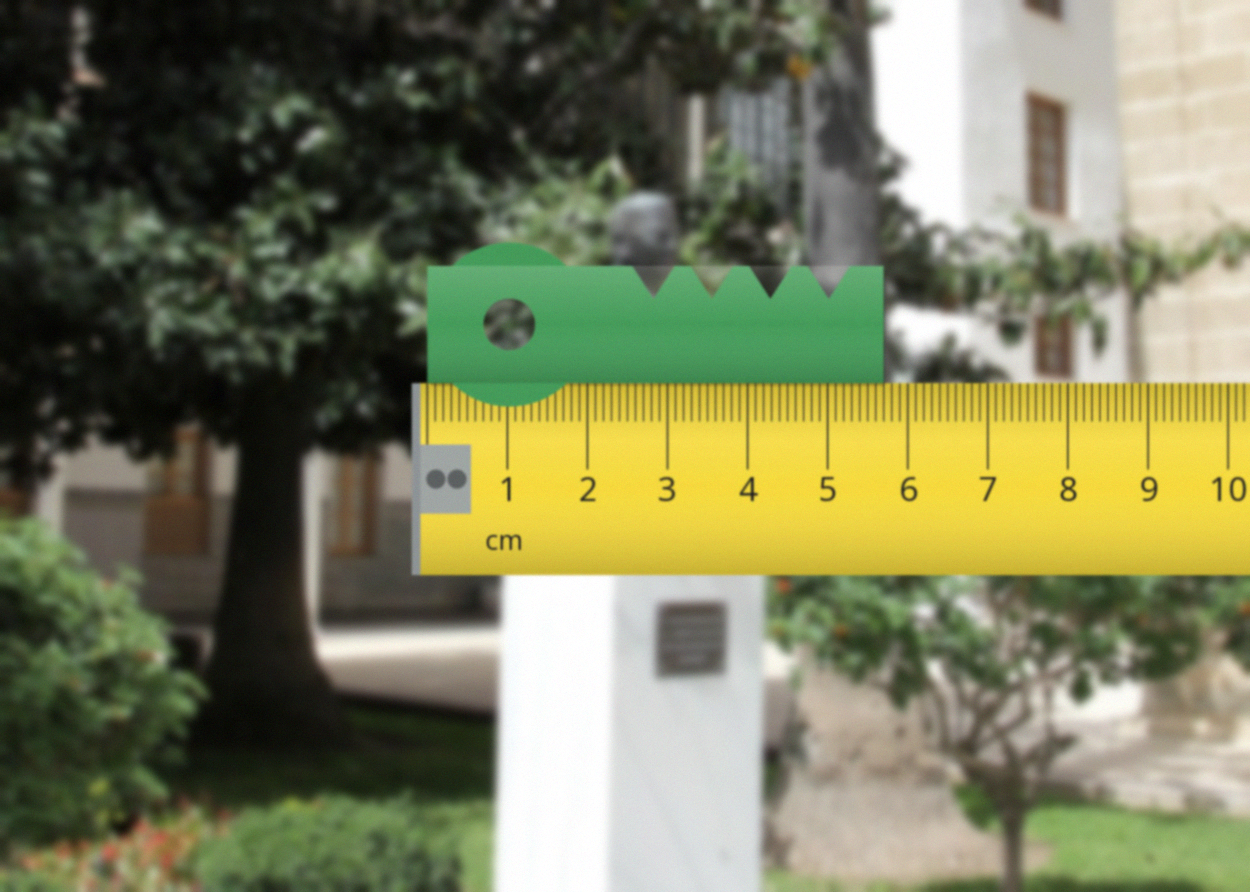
5.7 cm
